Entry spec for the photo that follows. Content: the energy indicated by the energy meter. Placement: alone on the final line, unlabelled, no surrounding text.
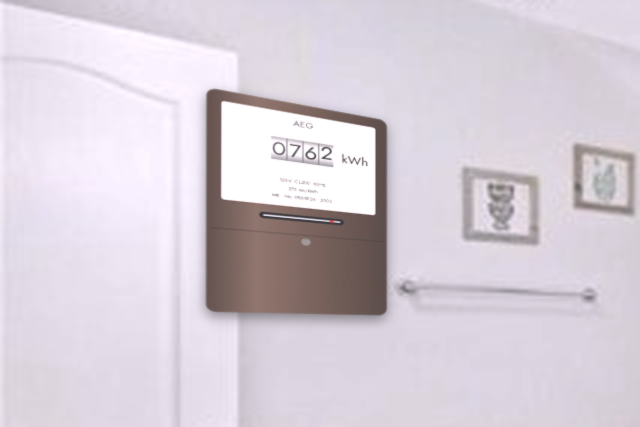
762 kWh
